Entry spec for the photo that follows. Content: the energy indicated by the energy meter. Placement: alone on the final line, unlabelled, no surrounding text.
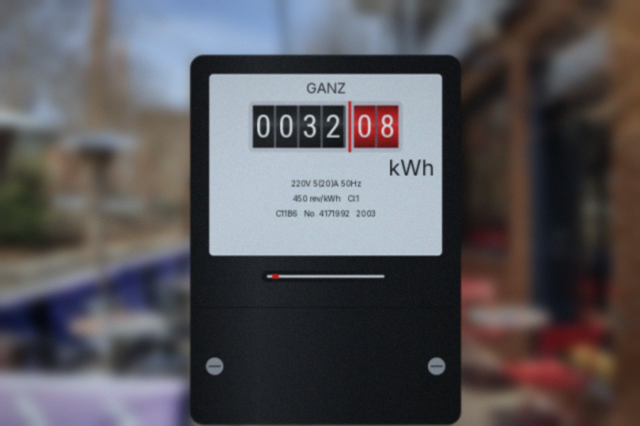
32.08 kWh
